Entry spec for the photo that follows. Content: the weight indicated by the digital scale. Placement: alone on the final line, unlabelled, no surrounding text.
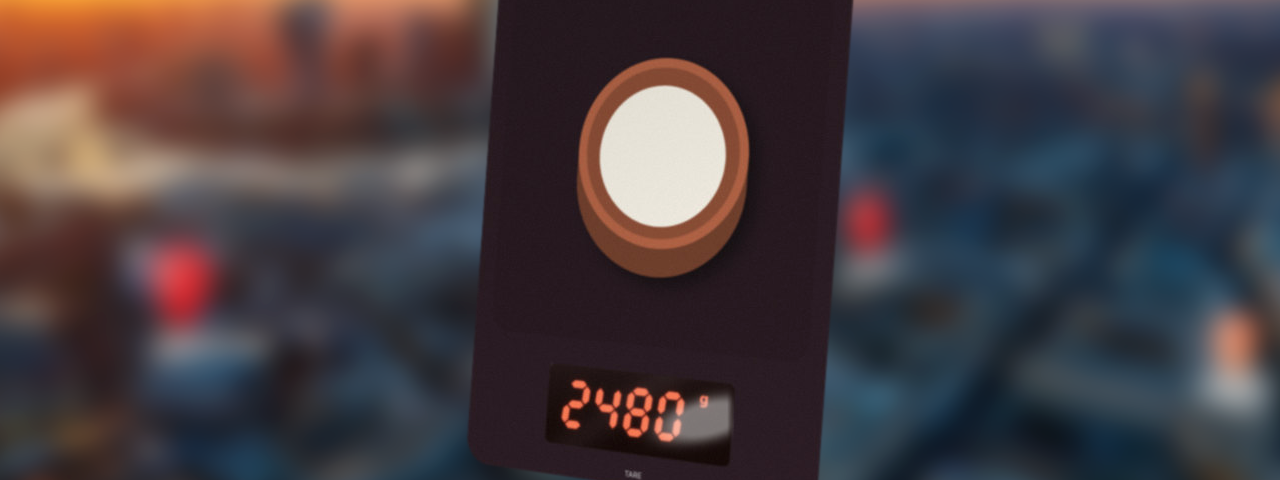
2480 g
